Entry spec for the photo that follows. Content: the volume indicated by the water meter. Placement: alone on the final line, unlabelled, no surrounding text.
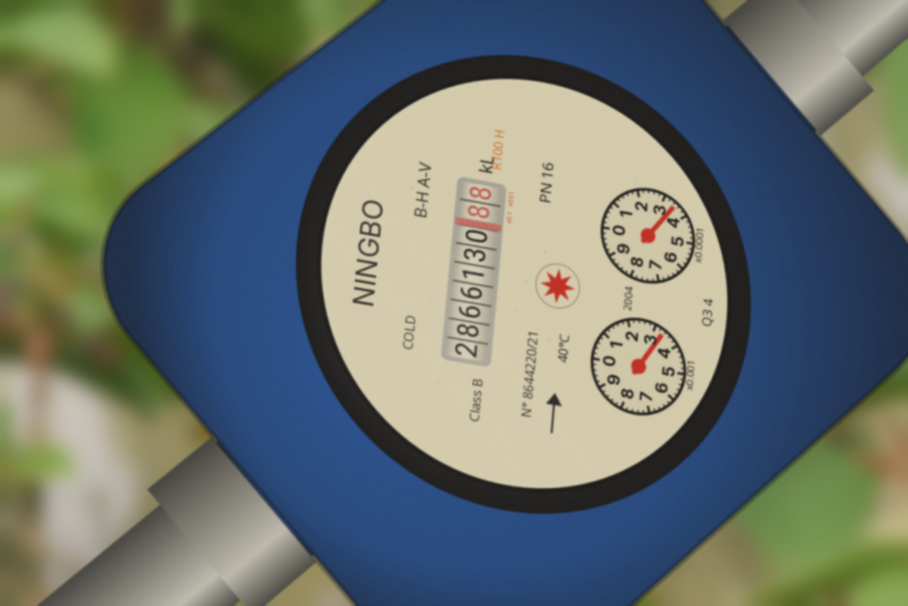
2866130.8833 kL
